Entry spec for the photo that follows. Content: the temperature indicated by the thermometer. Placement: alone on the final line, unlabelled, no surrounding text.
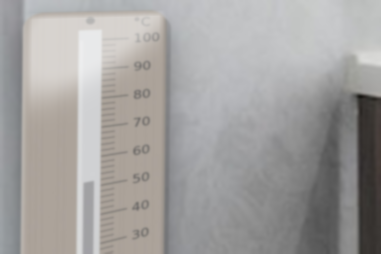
52 °C
